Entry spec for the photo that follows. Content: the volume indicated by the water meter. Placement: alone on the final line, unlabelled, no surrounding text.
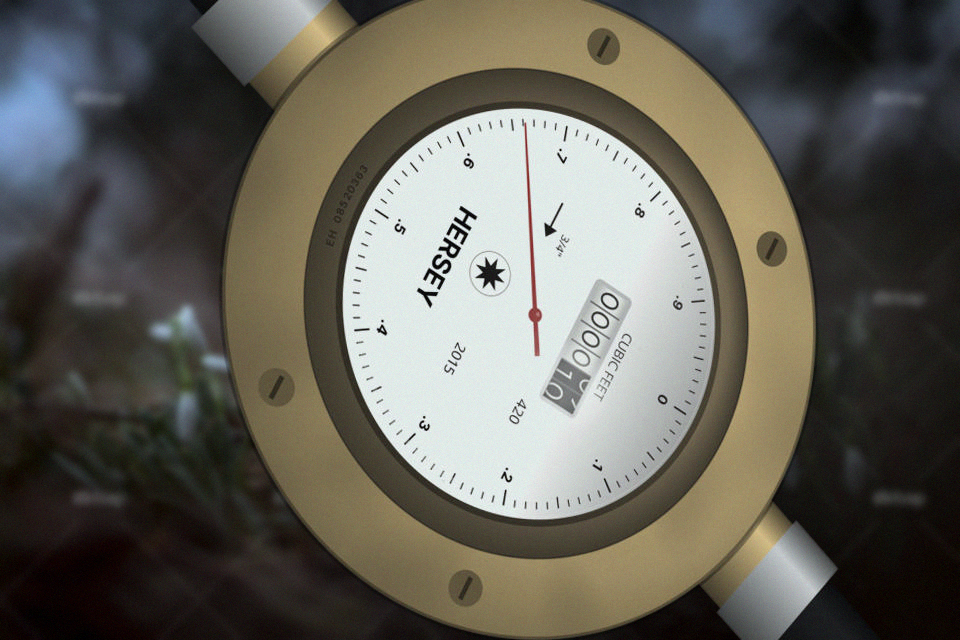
9.66 ft³
